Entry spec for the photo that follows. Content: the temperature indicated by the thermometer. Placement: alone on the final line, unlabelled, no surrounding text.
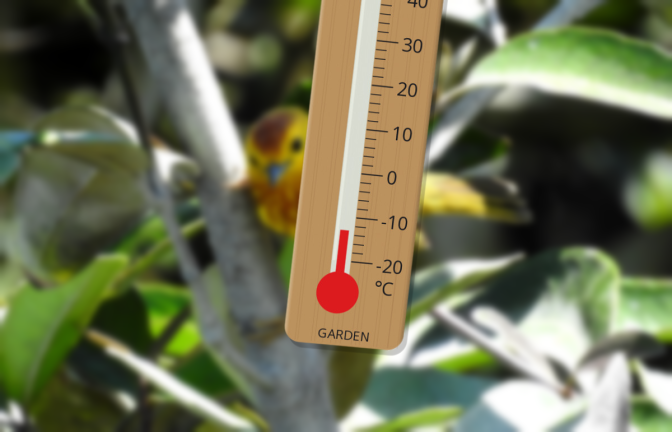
-13 °C
